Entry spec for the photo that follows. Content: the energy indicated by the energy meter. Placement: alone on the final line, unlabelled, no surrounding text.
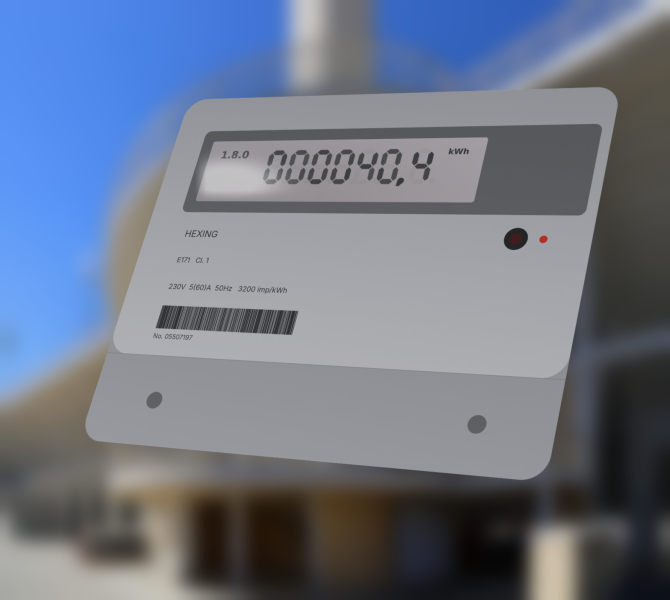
40.4 kWh
